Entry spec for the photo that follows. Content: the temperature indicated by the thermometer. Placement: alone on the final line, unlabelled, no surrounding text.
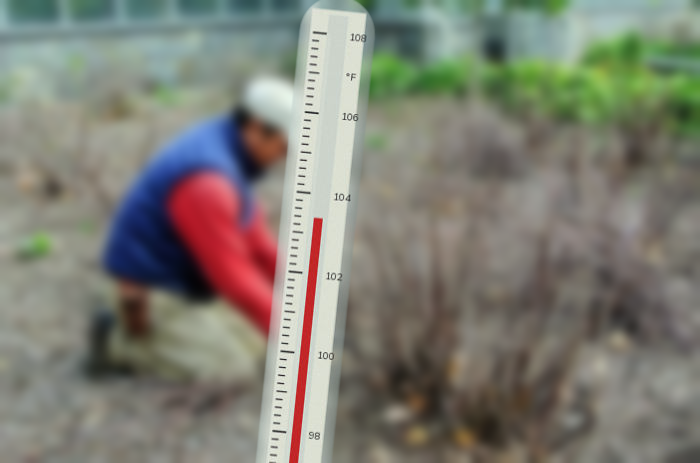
103.4 °F
